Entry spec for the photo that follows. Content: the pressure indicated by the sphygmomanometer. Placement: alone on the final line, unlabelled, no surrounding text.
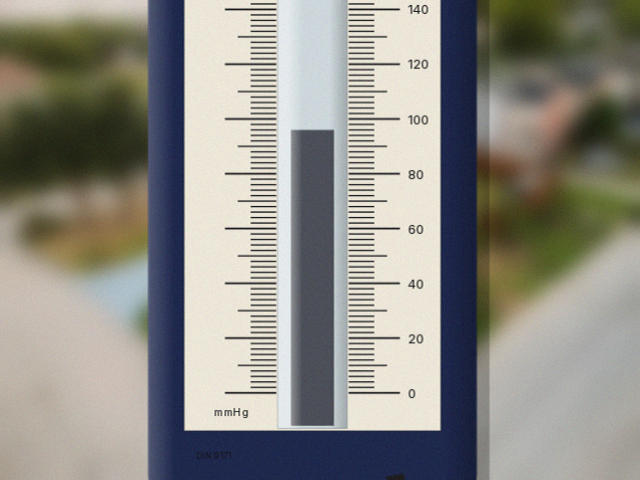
96 mmHg
